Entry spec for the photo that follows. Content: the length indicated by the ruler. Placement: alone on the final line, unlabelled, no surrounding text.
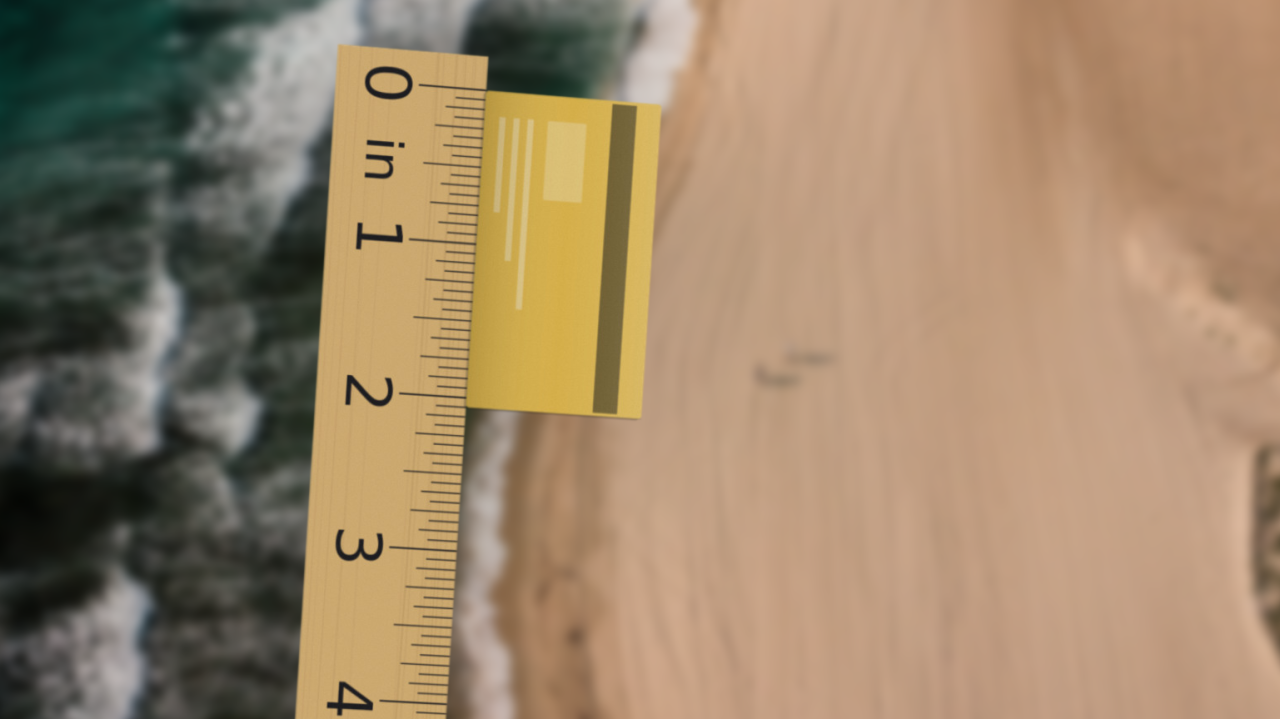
2.0625 in
